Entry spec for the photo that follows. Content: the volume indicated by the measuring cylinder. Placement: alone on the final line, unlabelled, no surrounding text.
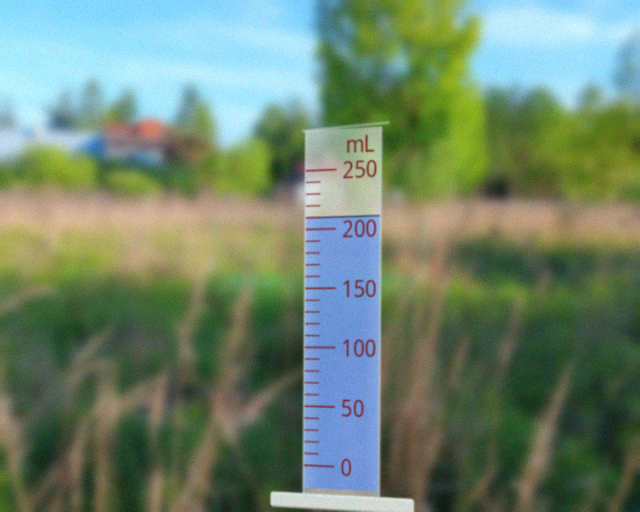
210 mL
